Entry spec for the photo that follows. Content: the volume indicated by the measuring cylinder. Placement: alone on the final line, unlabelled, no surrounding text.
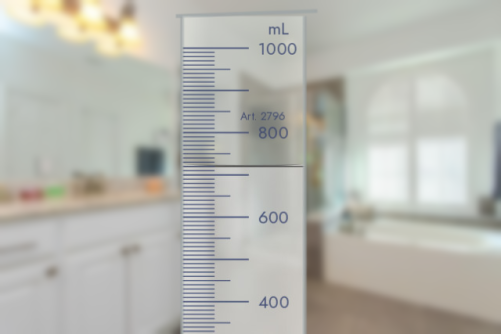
720 mL
